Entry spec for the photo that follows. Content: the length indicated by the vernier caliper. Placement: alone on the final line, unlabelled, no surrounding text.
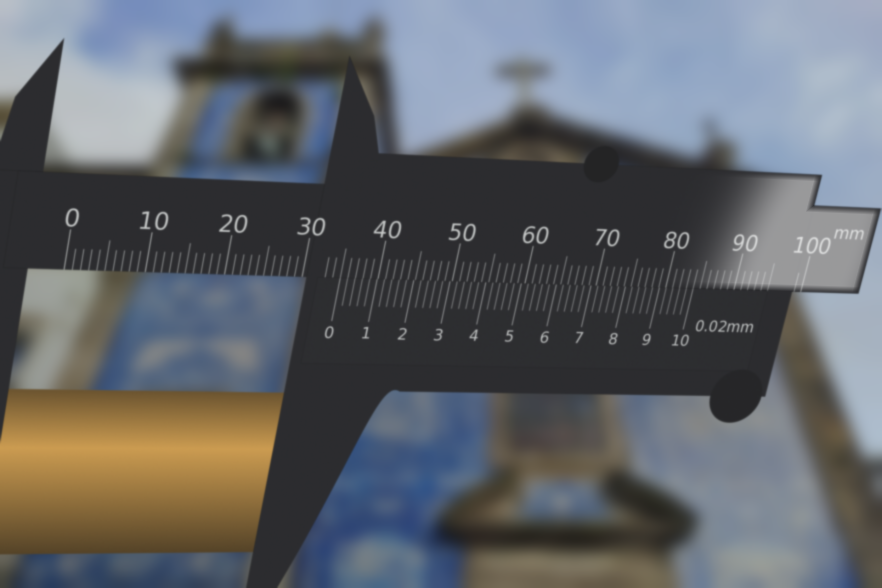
35.0 mm
